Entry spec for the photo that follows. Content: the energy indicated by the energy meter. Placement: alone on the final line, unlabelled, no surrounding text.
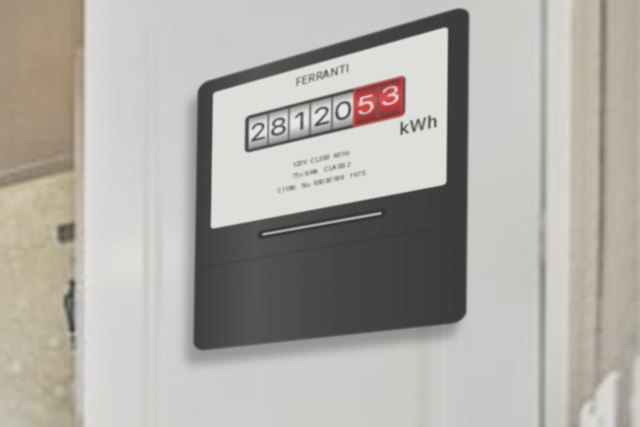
28120.53 kWh
